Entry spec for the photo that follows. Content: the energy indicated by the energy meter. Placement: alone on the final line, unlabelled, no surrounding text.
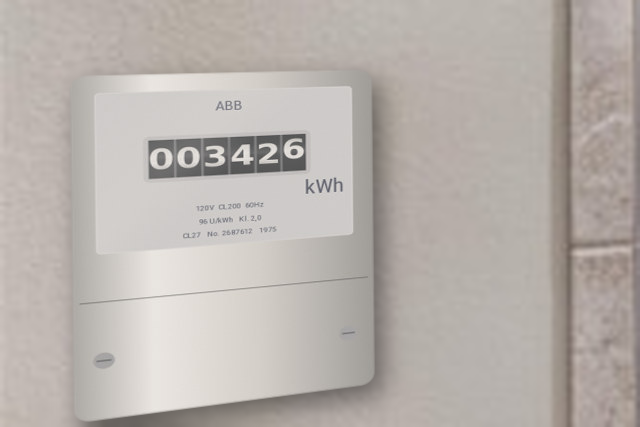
3426 kWh
